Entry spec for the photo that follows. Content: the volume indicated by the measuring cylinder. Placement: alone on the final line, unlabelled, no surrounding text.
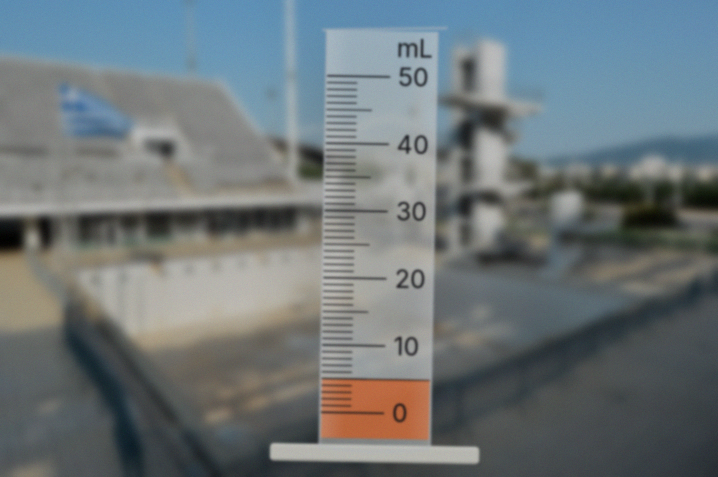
5 mL
